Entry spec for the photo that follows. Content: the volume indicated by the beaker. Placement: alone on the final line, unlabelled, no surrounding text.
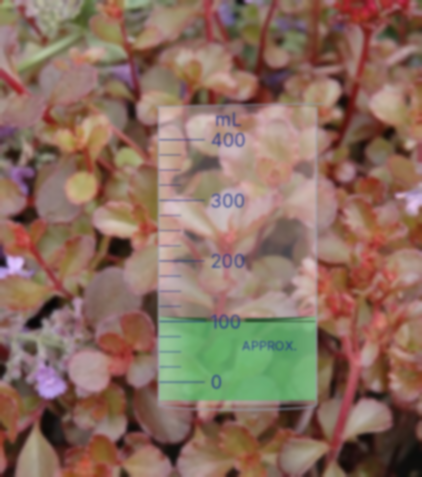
100 mL
